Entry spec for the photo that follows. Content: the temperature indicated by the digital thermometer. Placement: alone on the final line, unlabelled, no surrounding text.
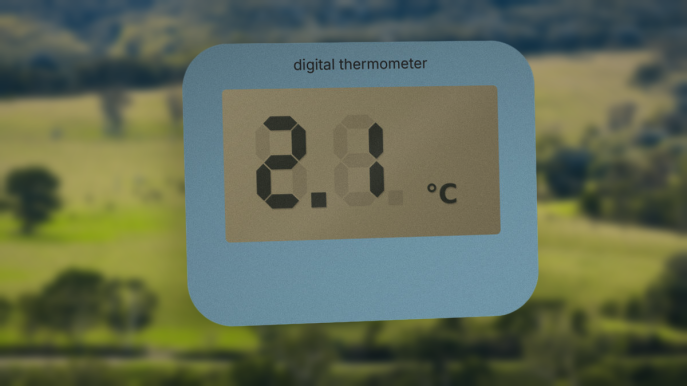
2.1 °C
